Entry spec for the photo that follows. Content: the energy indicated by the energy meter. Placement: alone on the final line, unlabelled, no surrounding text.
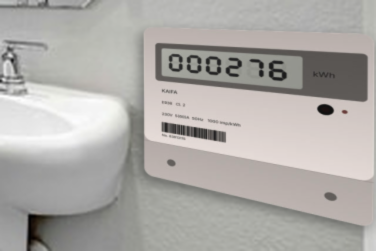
276 kWh
